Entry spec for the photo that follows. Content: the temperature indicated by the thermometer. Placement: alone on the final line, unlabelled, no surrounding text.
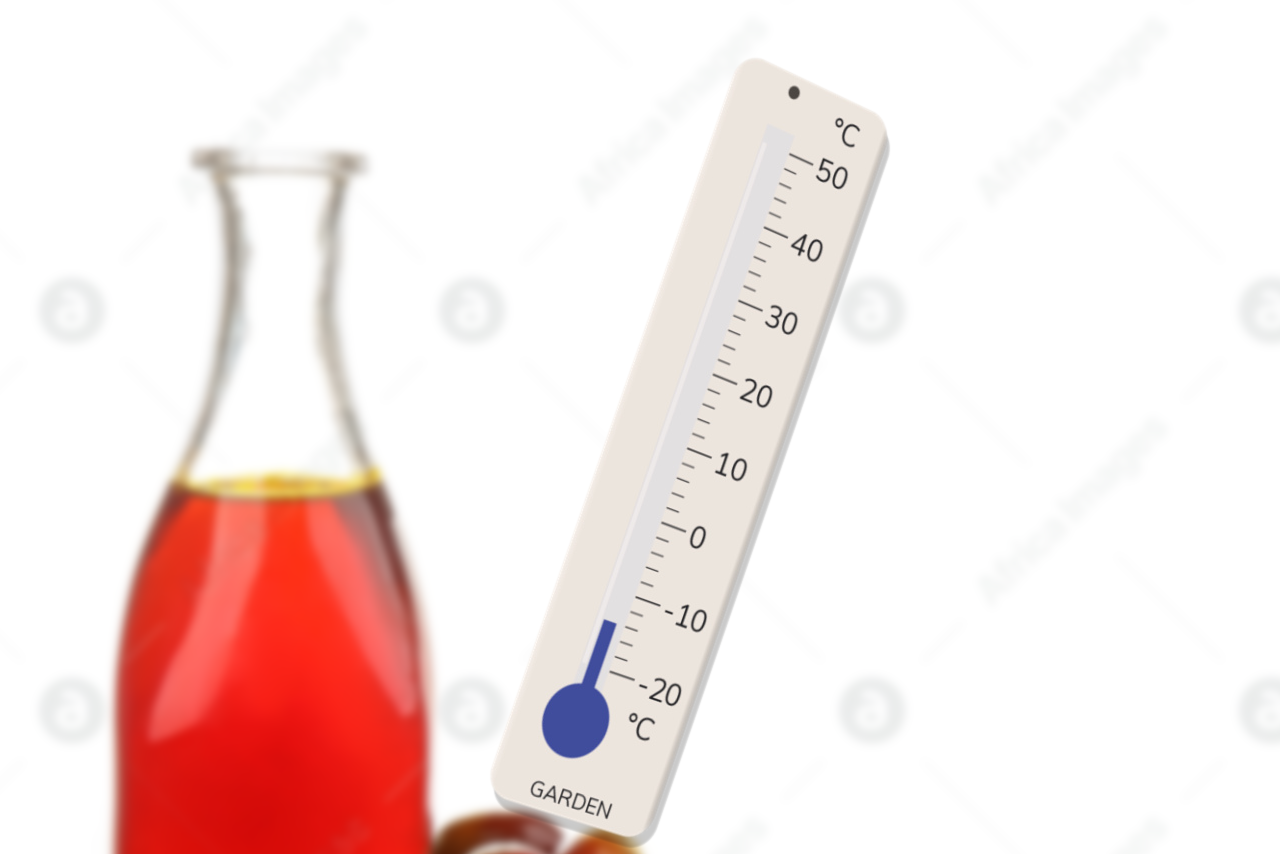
-14 °C
